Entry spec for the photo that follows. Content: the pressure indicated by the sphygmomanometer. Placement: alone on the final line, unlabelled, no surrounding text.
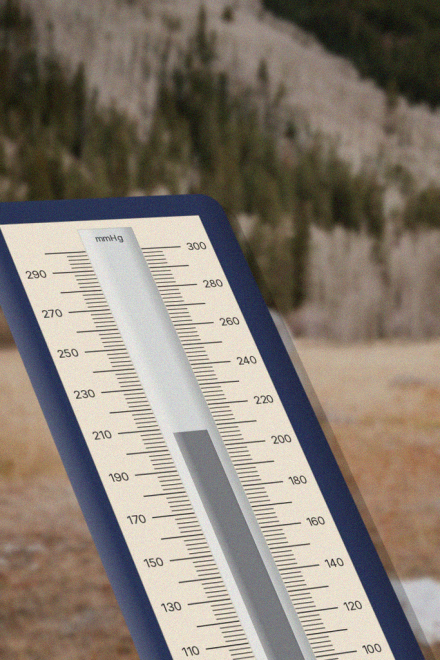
208 mmHg
